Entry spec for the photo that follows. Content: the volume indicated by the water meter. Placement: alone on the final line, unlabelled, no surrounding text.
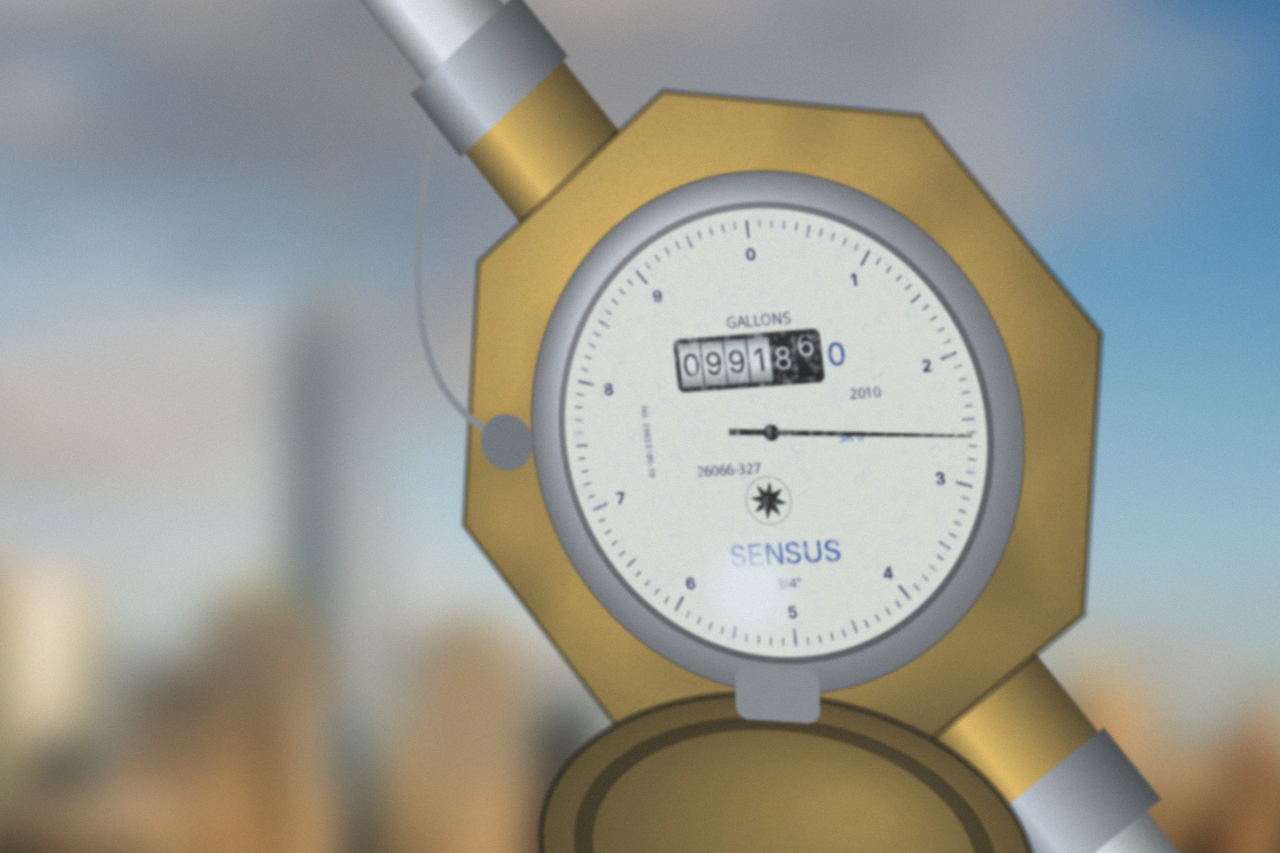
991862.6 gal
